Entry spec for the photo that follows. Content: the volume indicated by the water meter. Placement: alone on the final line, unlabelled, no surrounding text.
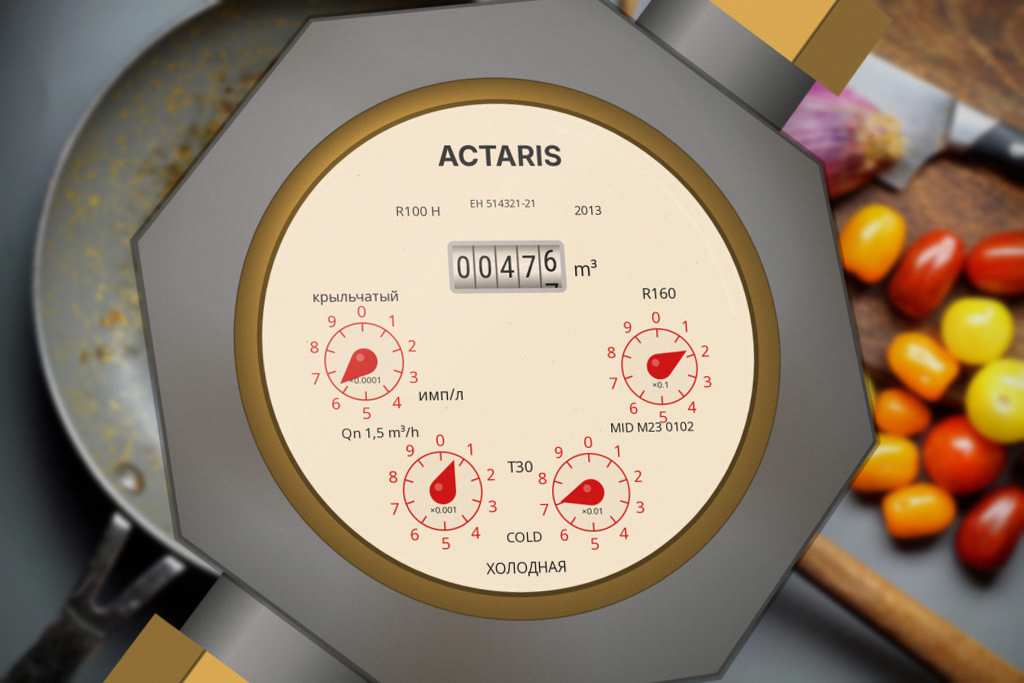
476.1706 m³
